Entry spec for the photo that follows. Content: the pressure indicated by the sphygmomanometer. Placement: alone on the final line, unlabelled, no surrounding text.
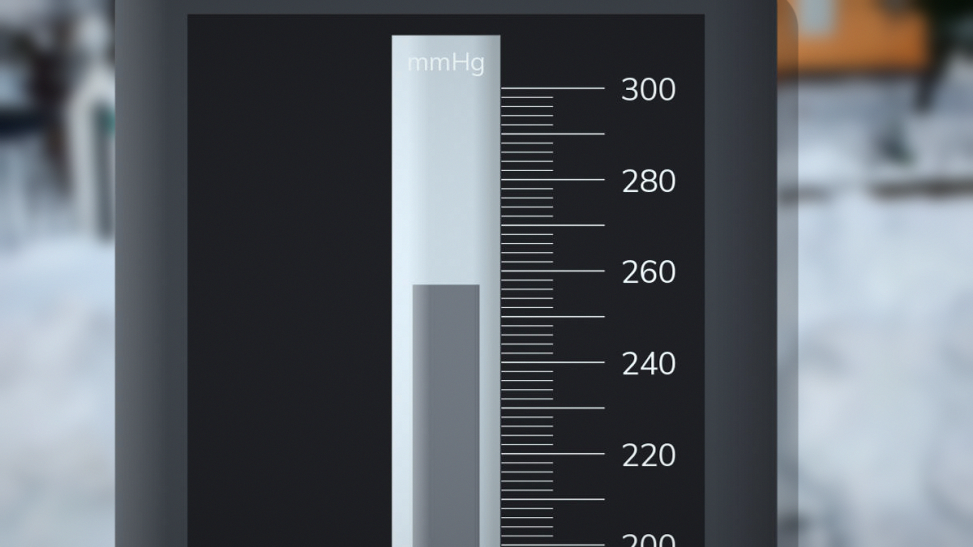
257 mmHg
